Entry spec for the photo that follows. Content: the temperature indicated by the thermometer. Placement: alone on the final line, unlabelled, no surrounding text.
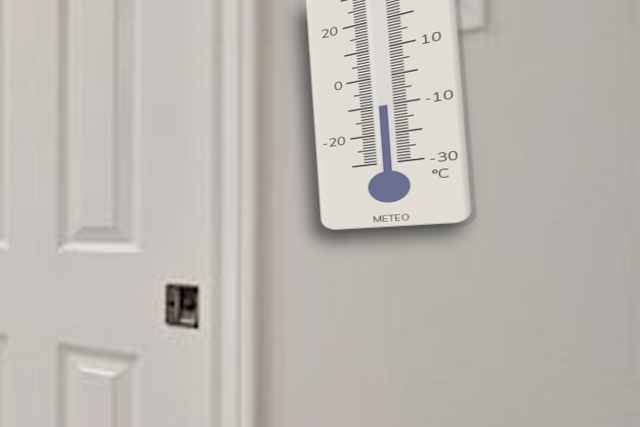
-10 °C
